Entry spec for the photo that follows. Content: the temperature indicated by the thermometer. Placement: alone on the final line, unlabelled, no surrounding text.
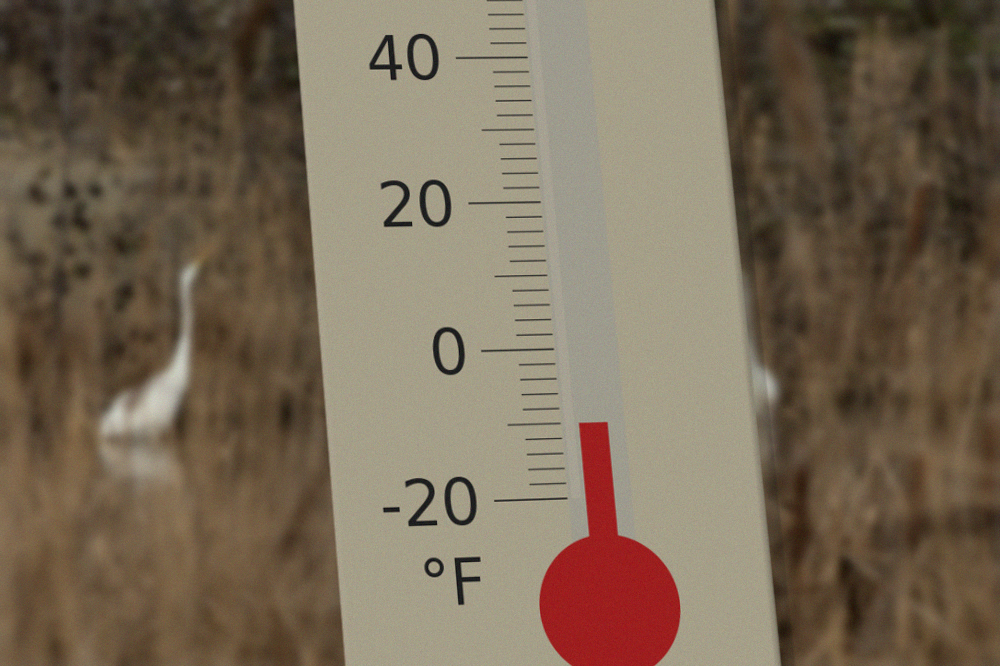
-10 °F
